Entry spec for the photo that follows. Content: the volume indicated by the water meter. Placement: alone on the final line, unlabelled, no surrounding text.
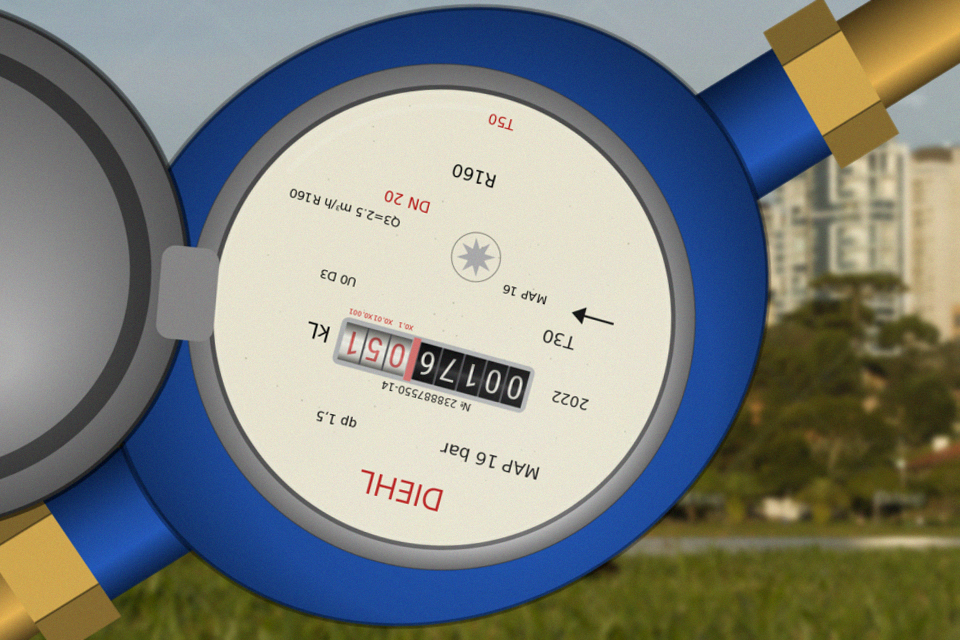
176.051 kL
